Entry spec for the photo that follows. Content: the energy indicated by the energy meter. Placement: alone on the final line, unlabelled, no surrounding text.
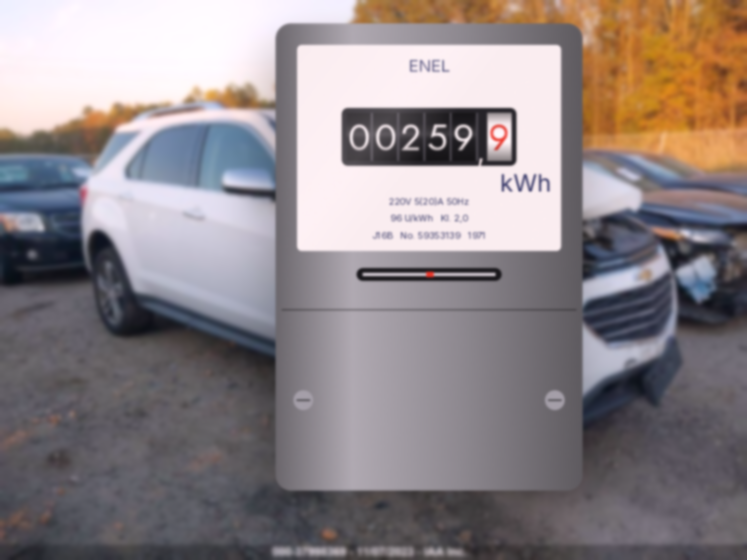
259.9 kWh
